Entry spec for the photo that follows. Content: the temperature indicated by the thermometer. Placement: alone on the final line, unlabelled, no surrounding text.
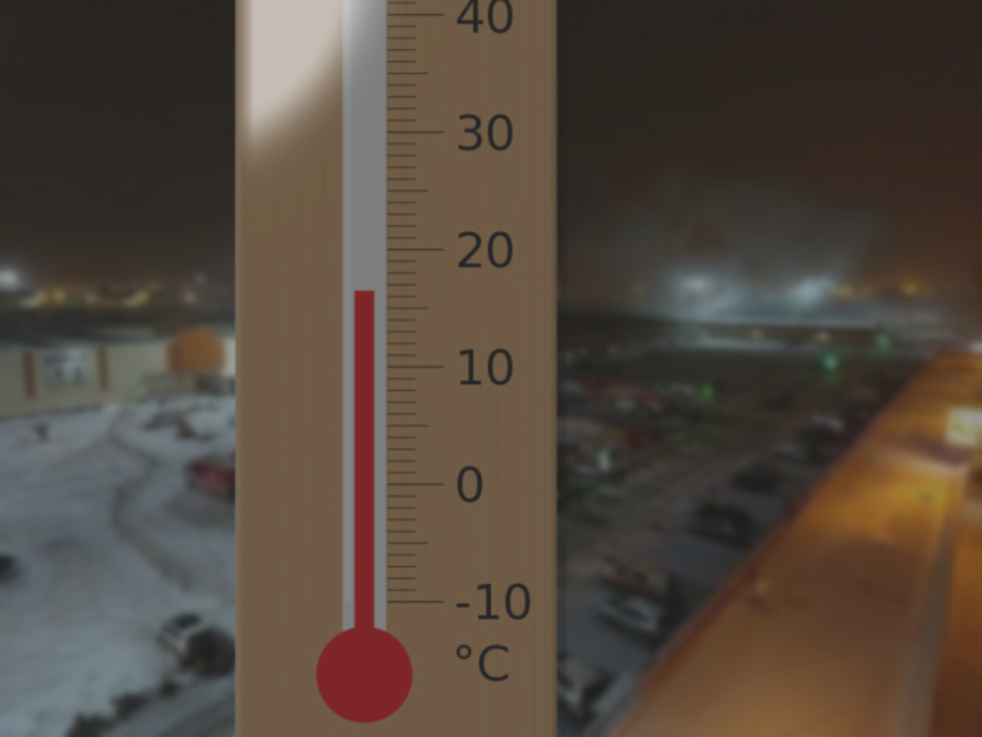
16.5 °C
